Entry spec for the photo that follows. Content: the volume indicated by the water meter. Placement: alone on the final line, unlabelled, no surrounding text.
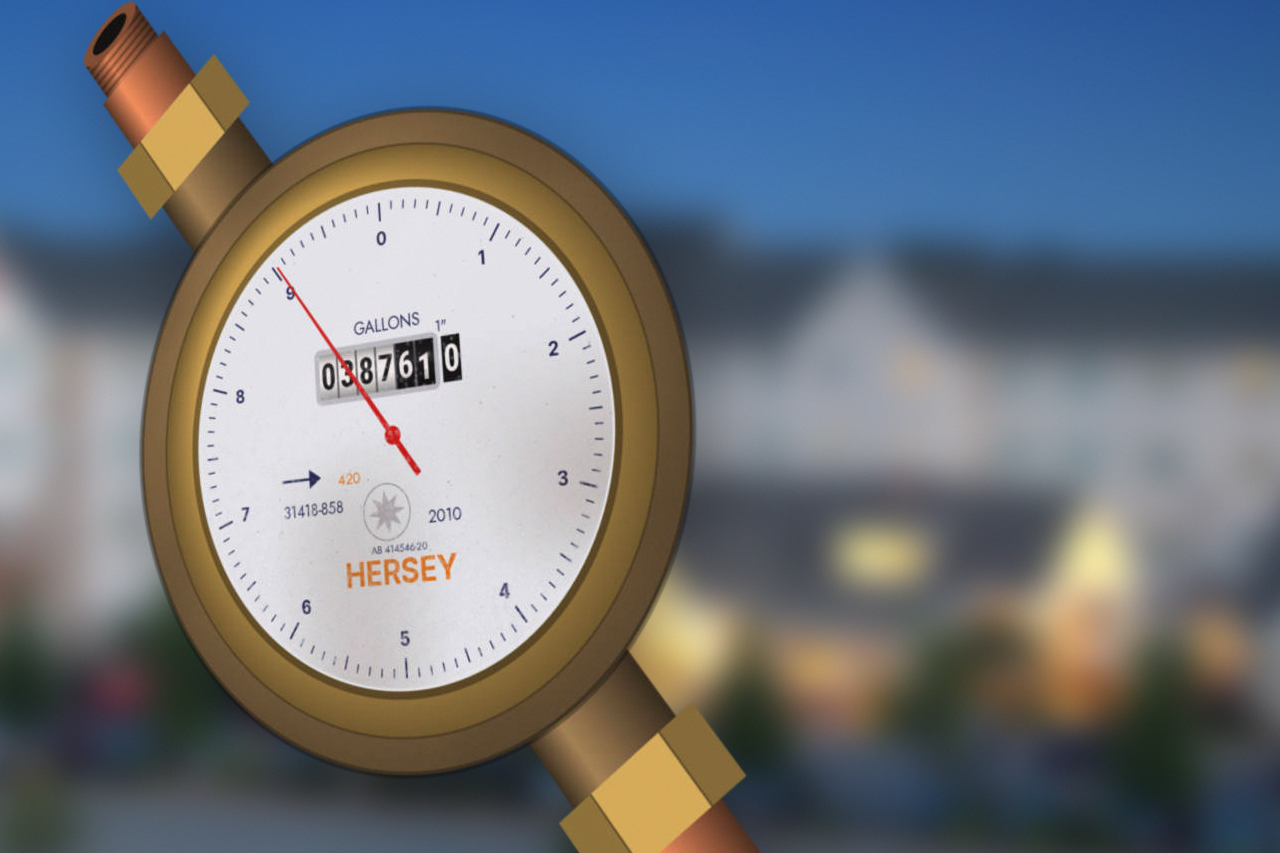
387609.0 gal
